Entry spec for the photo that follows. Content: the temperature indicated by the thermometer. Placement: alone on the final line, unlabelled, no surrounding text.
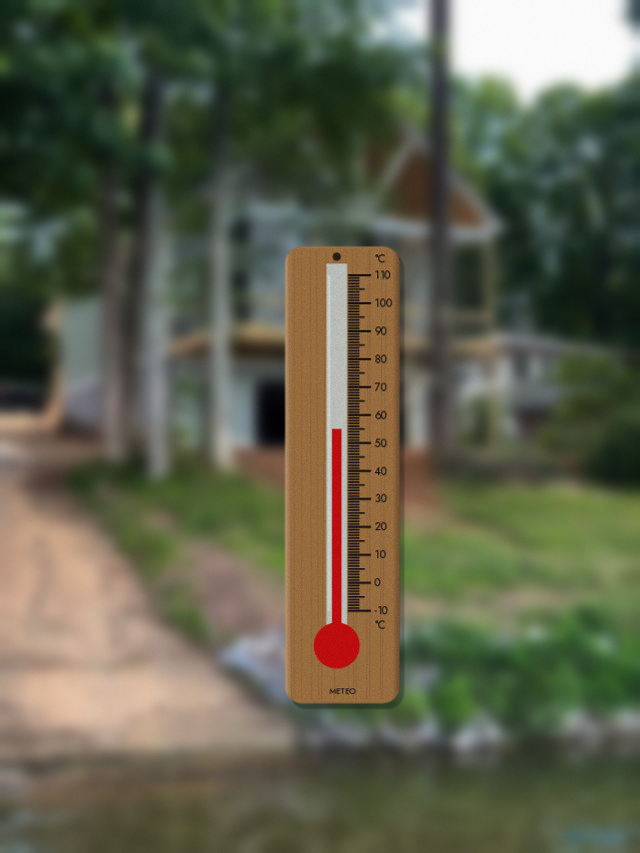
55 °C
